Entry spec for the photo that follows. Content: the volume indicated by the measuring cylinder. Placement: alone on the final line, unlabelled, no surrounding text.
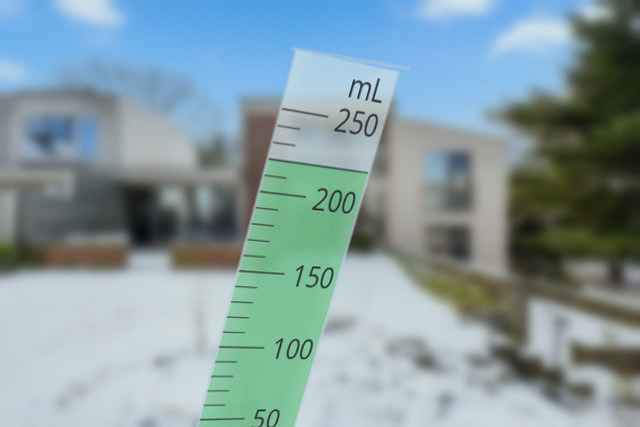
220 mL
